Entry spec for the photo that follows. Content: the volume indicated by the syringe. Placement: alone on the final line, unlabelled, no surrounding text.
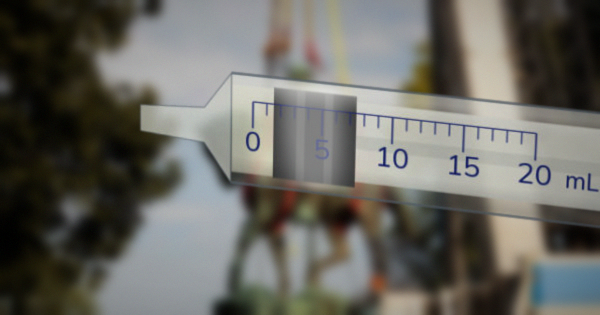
1.5 mL
